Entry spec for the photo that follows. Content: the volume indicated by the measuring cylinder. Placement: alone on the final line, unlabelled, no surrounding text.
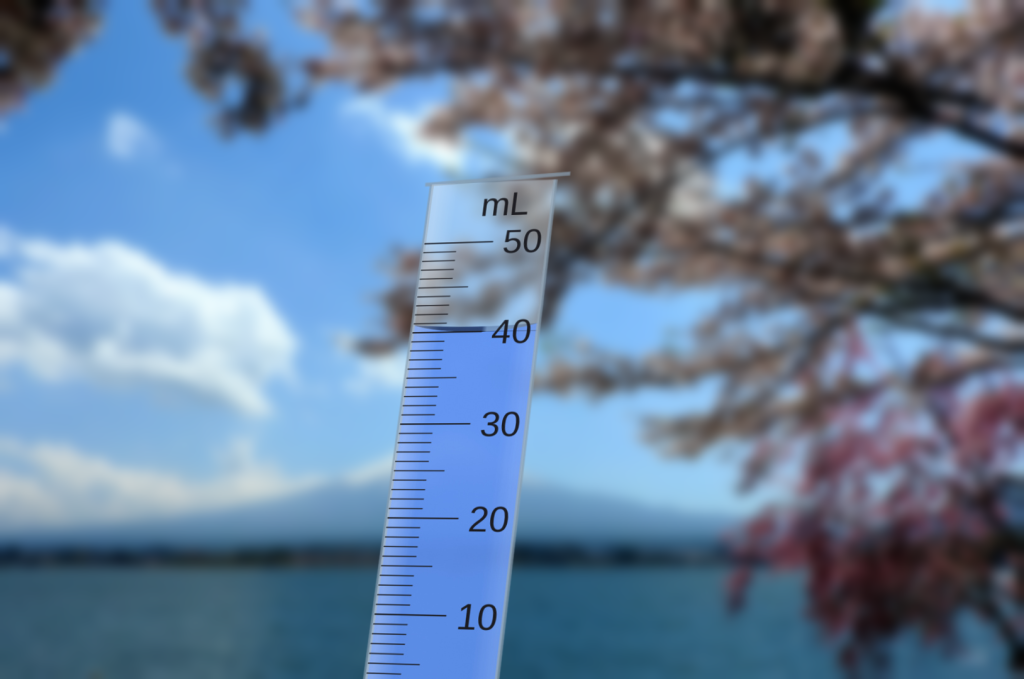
40 mL
